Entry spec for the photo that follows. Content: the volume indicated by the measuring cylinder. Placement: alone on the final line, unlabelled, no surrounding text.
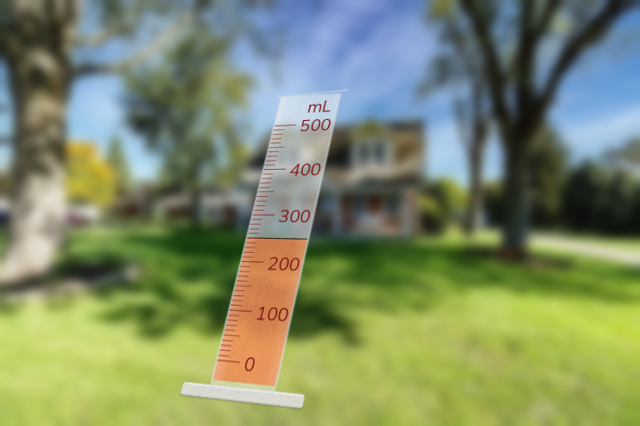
250 mL
